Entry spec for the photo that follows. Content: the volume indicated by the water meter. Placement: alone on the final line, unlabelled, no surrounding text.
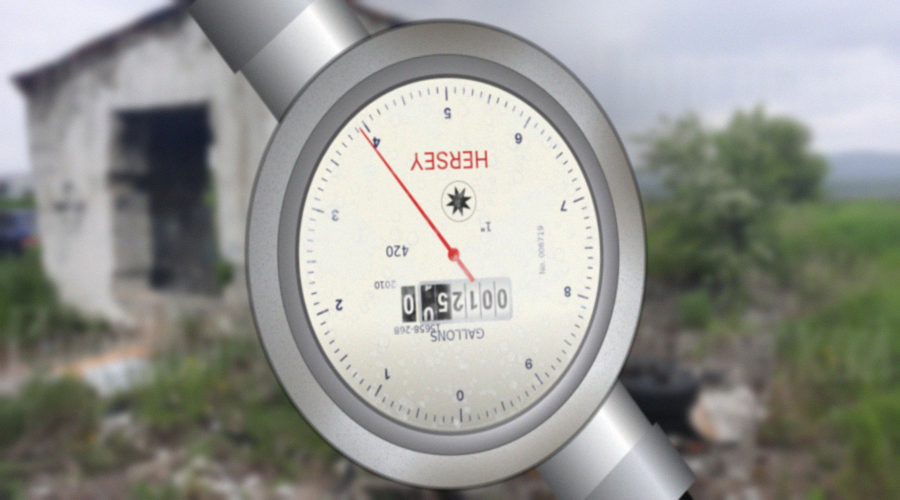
12503.9 gal
